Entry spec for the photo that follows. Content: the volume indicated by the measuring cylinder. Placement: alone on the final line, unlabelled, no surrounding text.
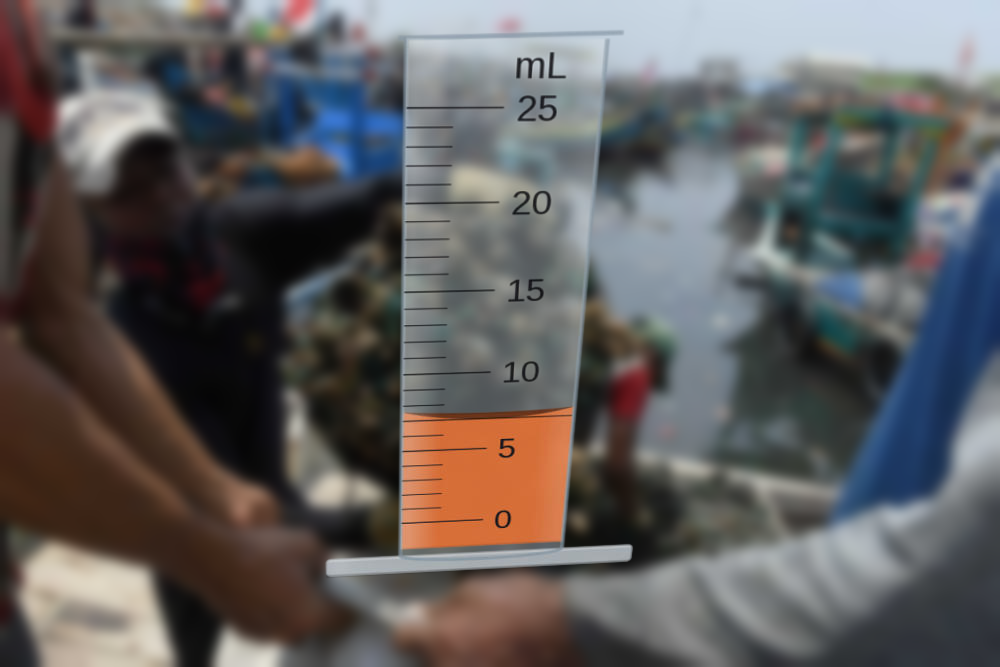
7 mL
